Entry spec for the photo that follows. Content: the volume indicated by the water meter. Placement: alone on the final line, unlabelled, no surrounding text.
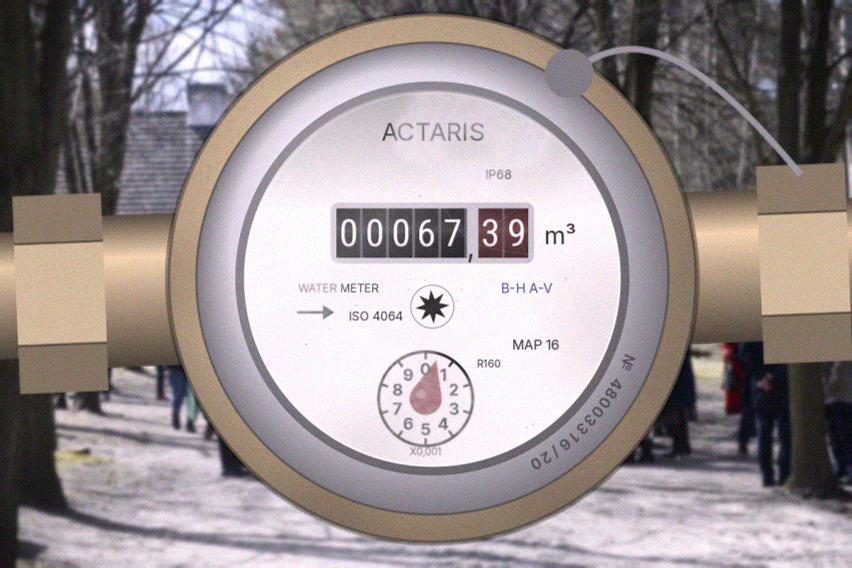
67.390 m³
